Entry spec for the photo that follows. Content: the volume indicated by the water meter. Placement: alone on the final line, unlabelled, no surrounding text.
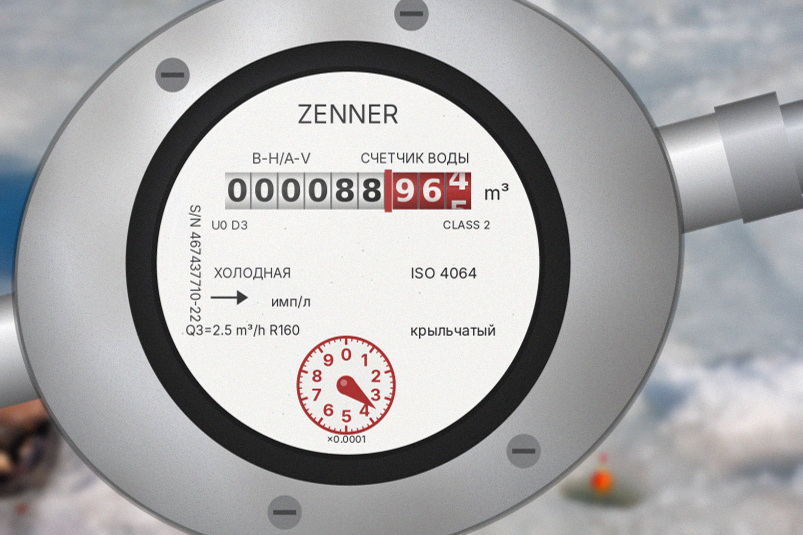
88.9643 m³
